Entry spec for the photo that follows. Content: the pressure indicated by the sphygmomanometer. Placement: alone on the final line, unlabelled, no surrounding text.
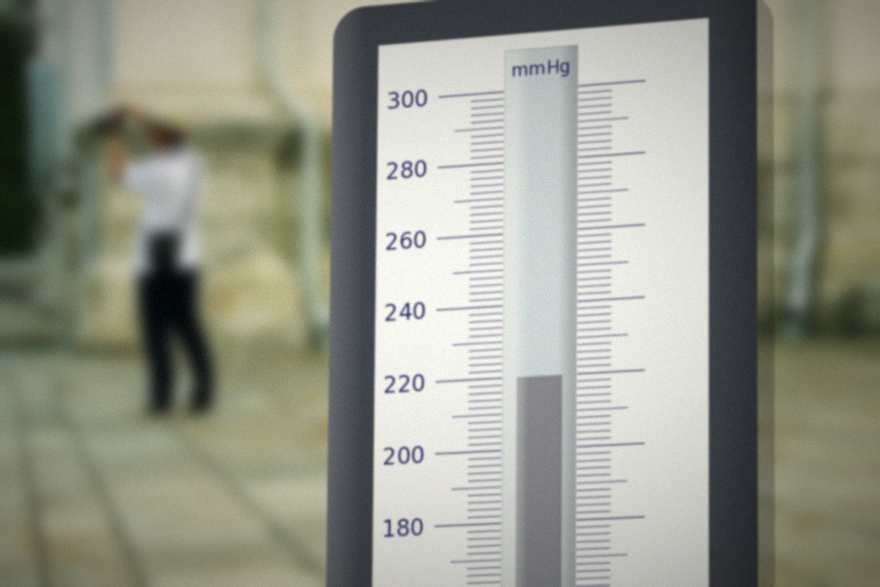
220 mmHg
